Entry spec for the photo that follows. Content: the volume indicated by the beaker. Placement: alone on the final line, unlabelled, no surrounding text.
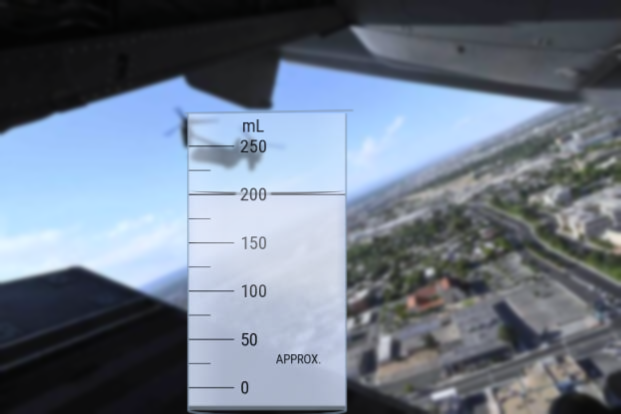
200 mL
